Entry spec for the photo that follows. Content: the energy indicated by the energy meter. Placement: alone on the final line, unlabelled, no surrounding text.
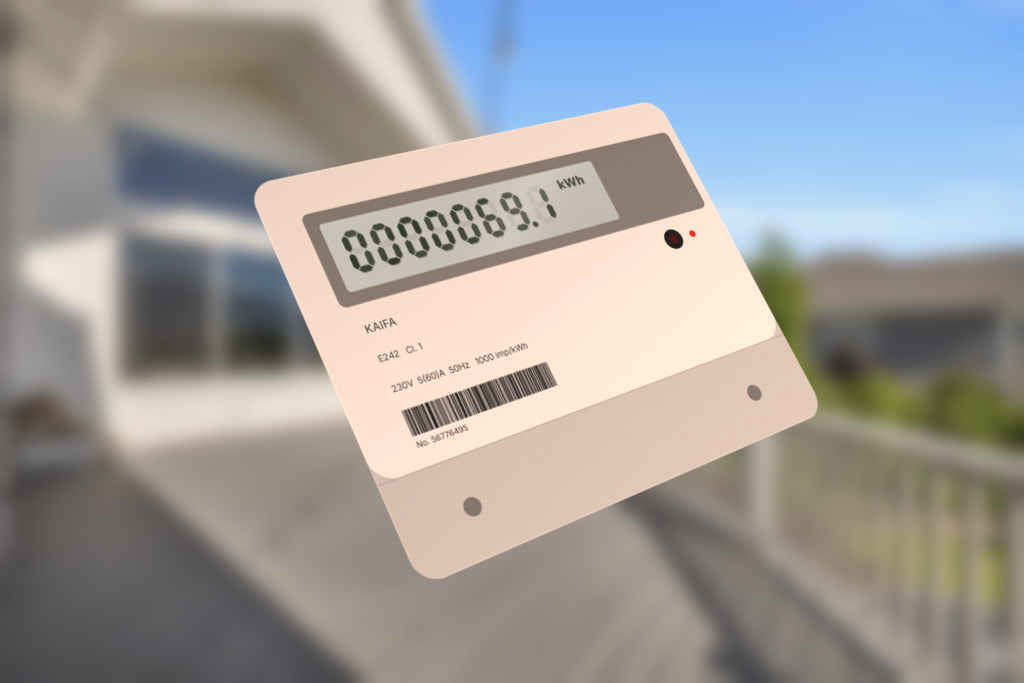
69.1 kWh
